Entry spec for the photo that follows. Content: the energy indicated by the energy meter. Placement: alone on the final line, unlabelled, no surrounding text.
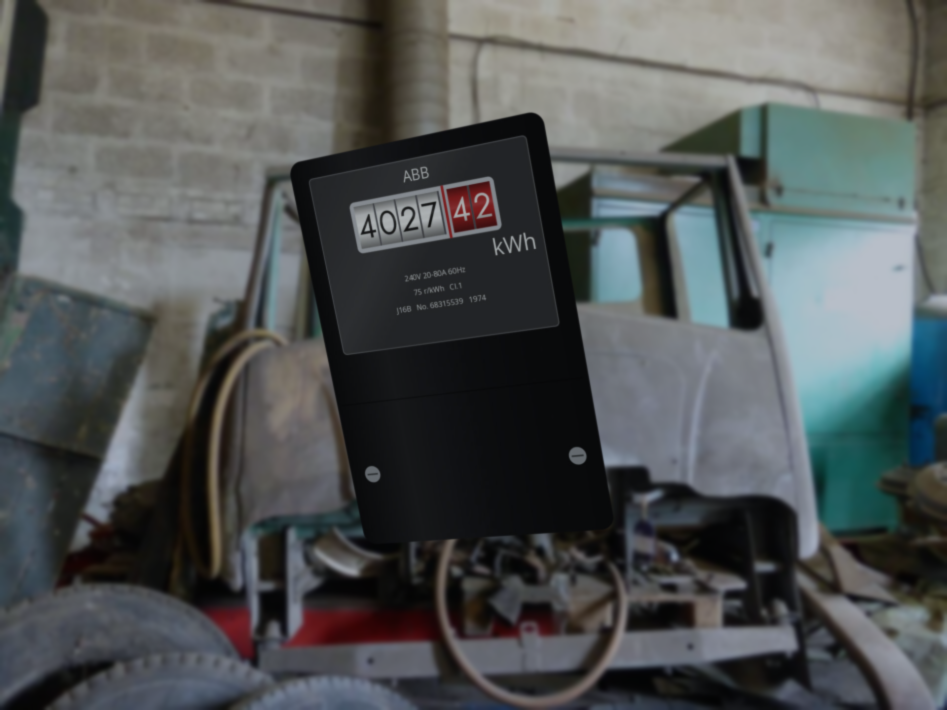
4027.42 kWh
